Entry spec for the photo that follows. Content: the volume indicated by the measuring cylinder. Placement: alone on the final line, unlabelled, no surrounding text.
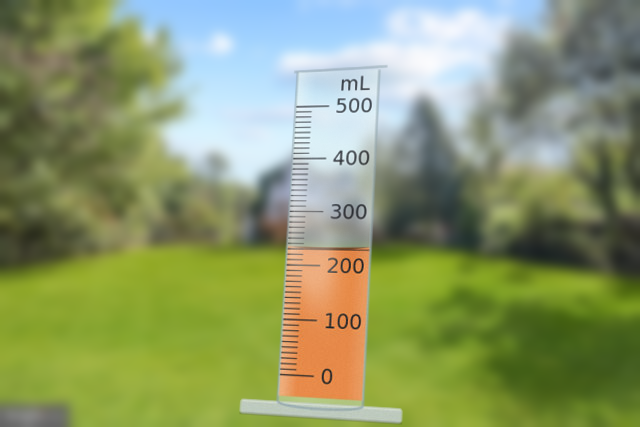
230 mL
